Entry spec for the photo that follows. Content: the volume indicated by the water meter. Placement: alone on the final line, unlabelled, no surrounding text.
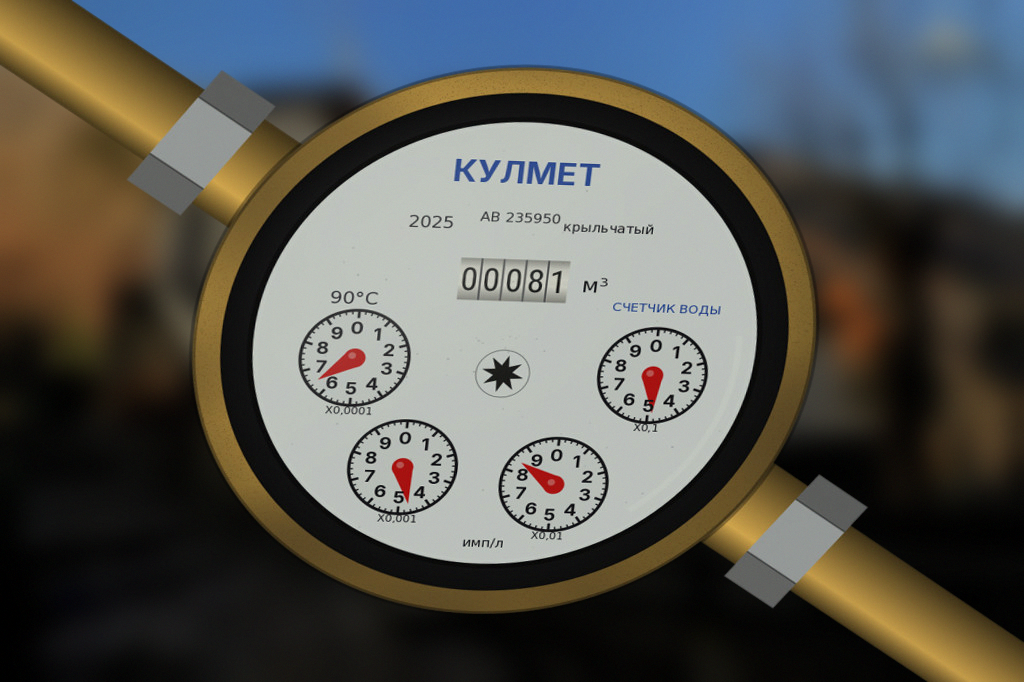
81.4846 m³
